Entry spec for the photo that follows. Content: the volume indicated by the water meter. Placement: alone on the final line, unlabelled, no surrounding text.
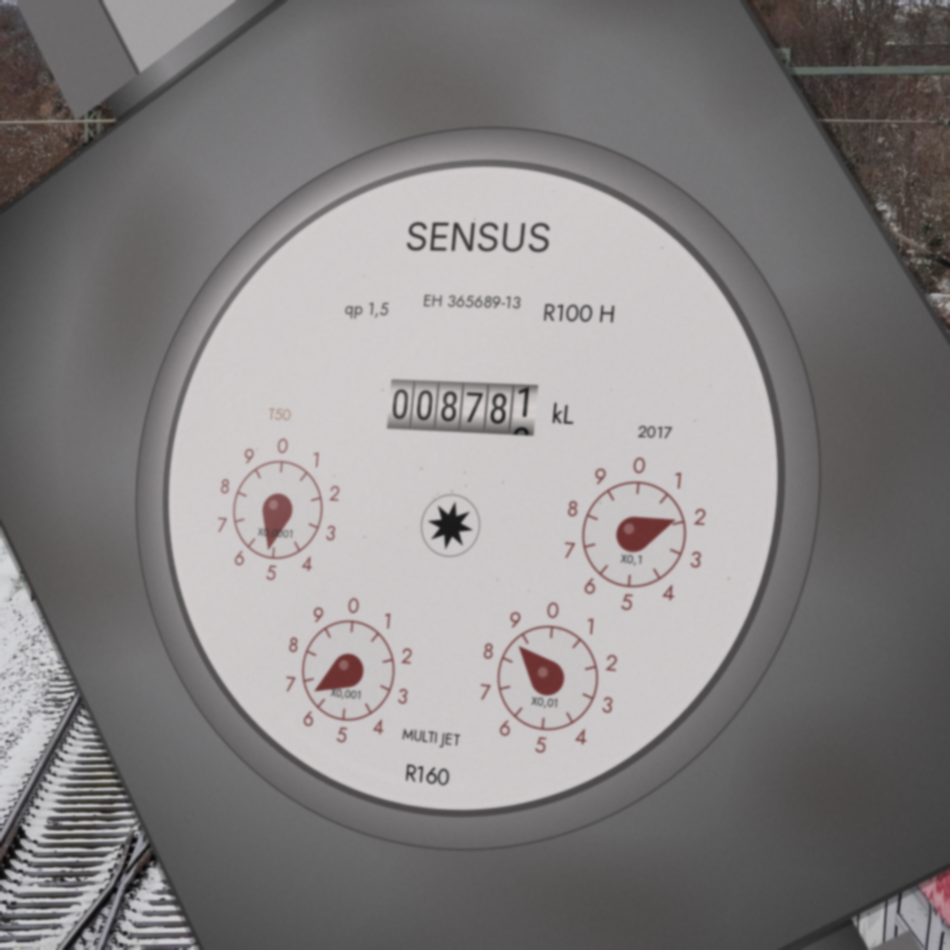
8781.1865 kL
